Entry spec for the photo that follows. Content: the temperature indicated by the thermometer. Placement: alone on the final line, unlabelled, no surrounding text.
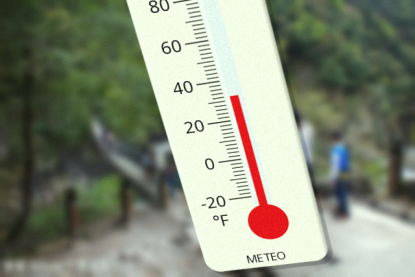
32 °F
